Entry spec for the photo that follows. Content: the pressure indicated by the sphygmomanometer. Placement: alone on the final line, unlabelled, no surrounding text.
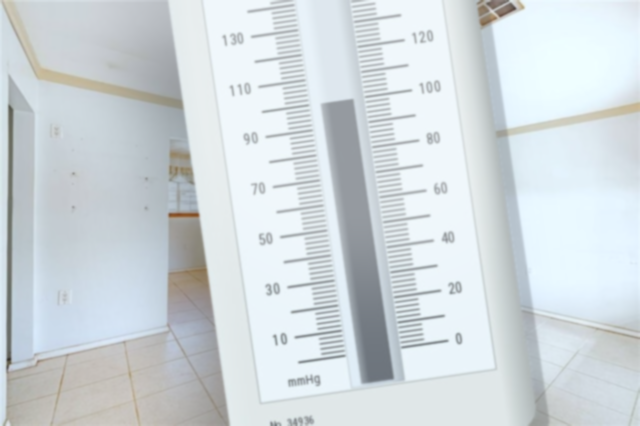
100 mmHg
